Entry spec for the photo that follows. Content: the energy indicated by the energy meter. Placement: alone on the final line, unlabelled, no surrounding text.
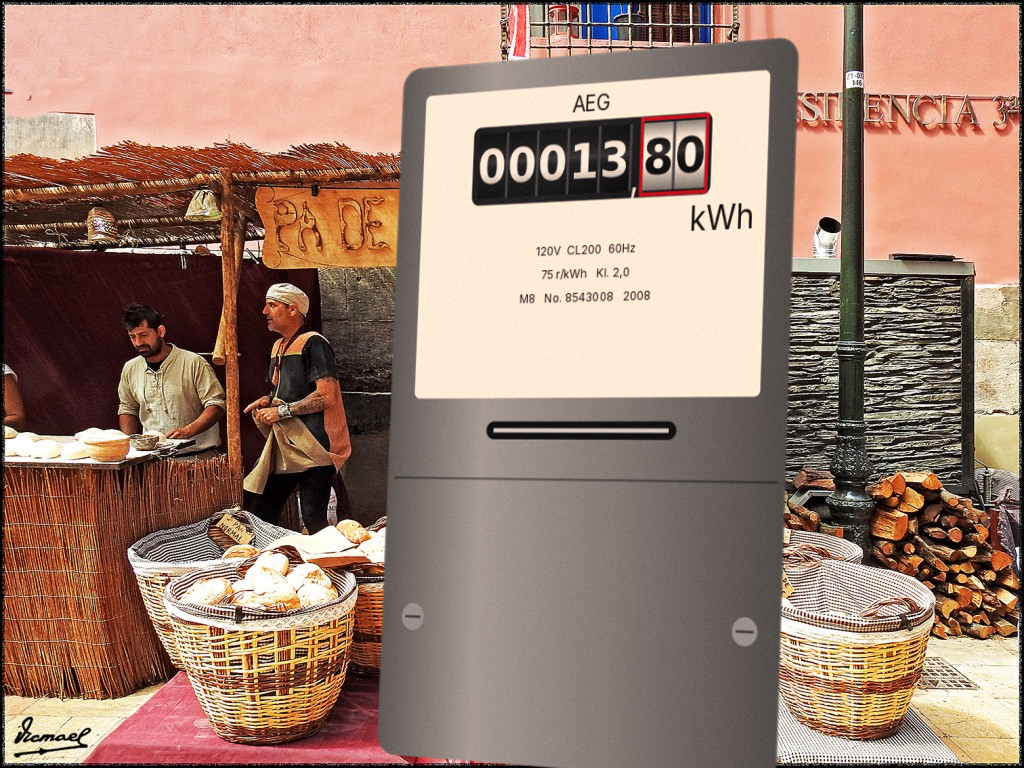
13.80 kWh
